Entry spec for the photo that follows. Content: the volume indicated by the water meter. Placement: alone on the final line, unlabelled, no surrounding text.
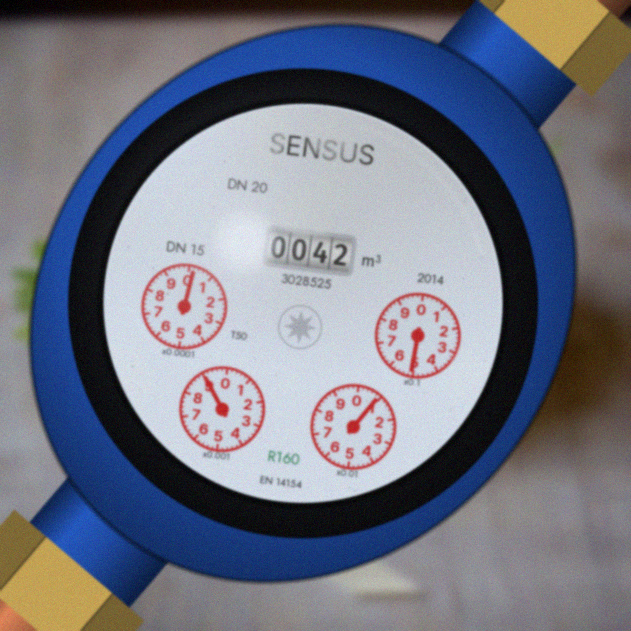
42.5090 m³
